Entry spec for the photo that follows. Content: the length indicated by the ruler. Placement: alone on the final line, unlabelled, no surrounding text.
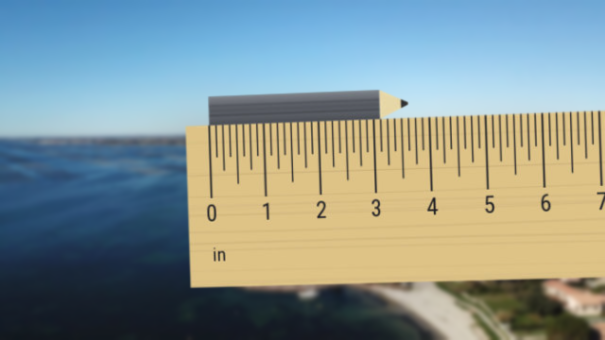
3.625 in
